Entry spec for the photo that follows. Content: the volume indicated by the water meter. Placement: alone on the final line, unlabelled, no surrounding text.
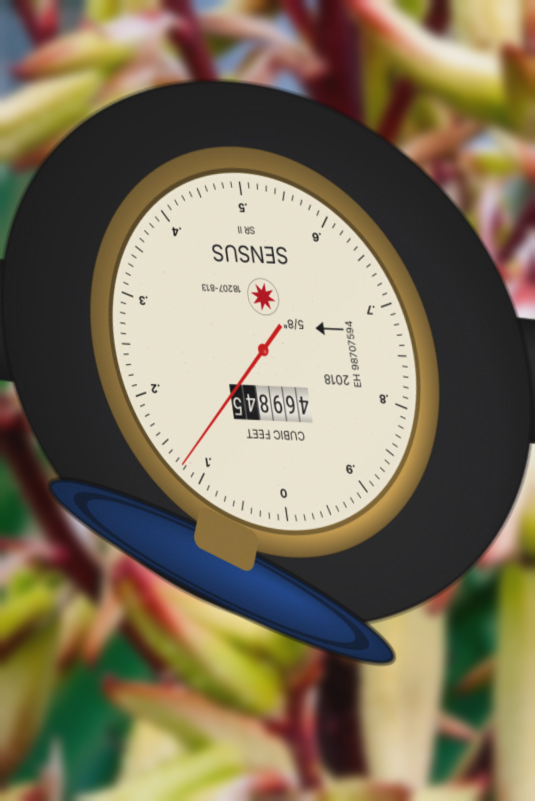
469845.12 ft³
